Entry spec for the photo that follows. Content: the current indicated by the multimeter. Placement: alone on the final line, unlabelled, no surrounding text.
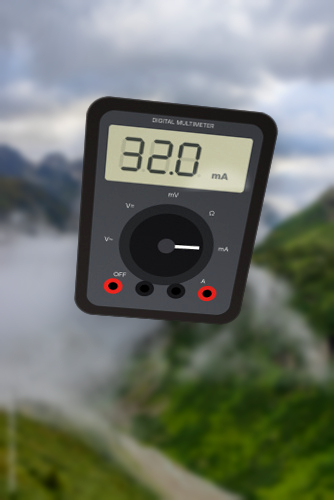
32.0 mA
